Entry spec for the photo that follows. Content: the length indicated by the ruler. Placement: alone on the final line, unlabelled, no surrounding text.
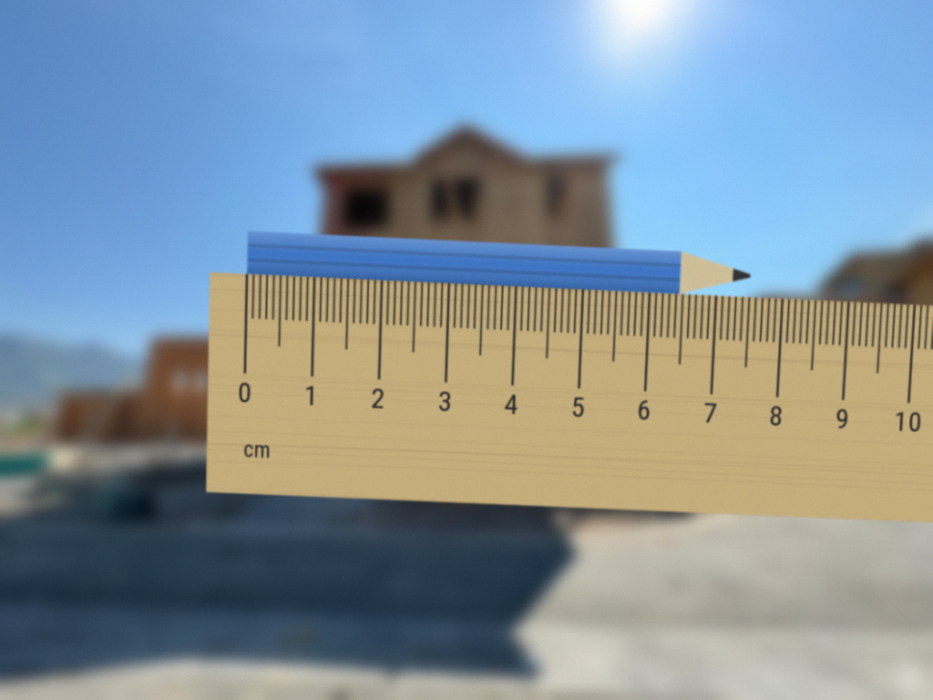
7.5 cm
